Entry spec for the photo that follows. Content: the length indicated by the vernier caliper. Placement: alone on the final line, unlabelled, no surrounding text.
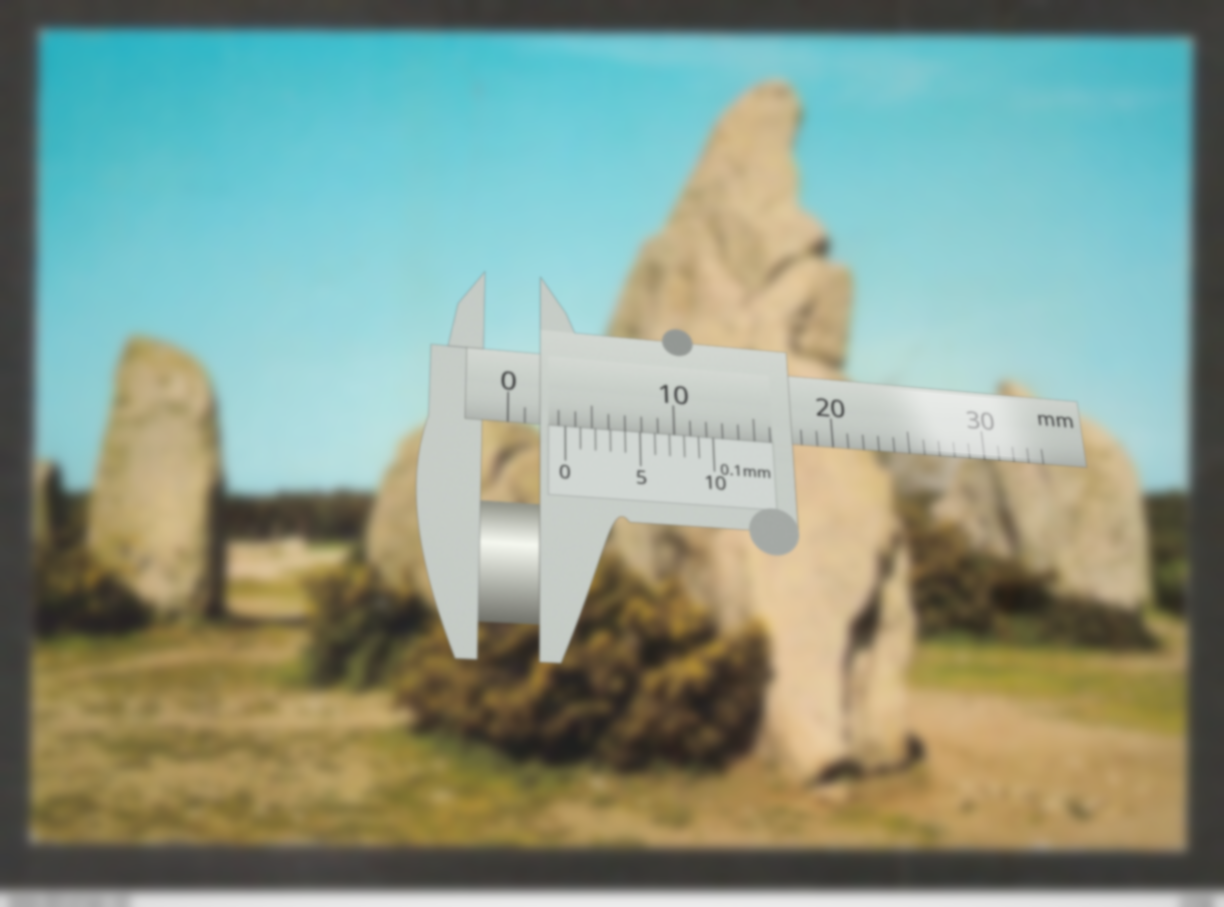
3.4 mm
